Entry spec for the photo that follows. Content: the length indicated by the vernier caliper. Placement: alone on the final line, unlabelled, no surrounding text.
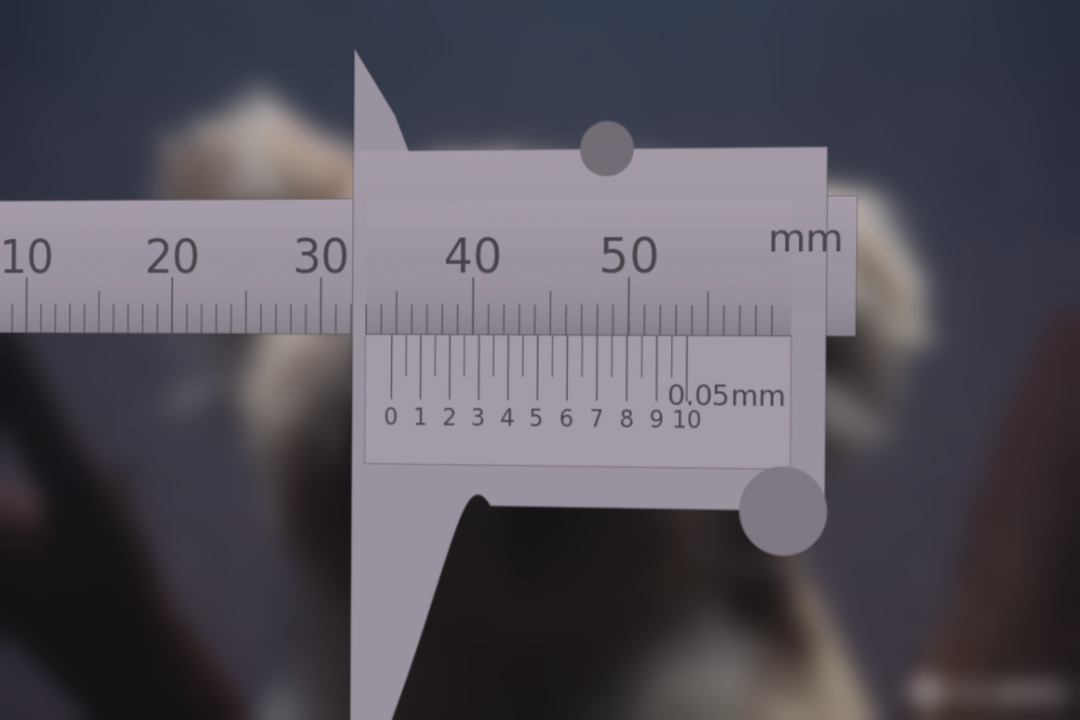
34.7 mm
